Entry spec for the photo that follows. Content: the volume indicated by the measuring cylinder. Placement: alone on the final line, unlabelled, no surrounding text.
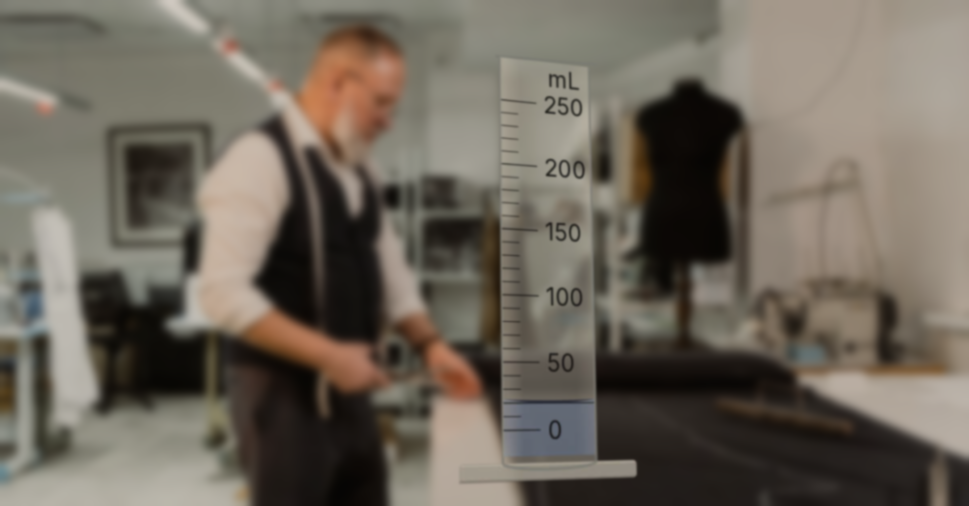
20 mL
